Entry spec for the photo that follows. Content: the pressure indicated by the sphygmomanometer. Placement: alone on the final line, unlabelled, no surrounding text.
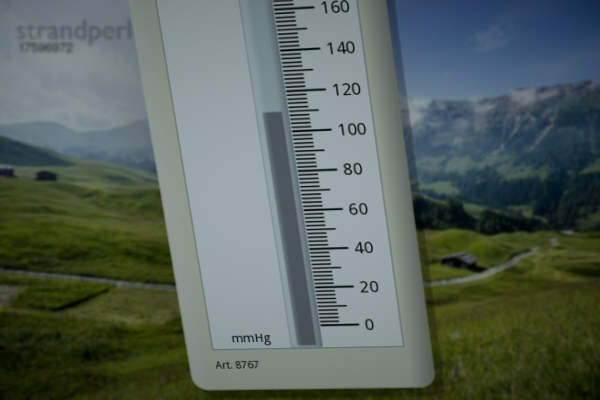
110 mmHg
